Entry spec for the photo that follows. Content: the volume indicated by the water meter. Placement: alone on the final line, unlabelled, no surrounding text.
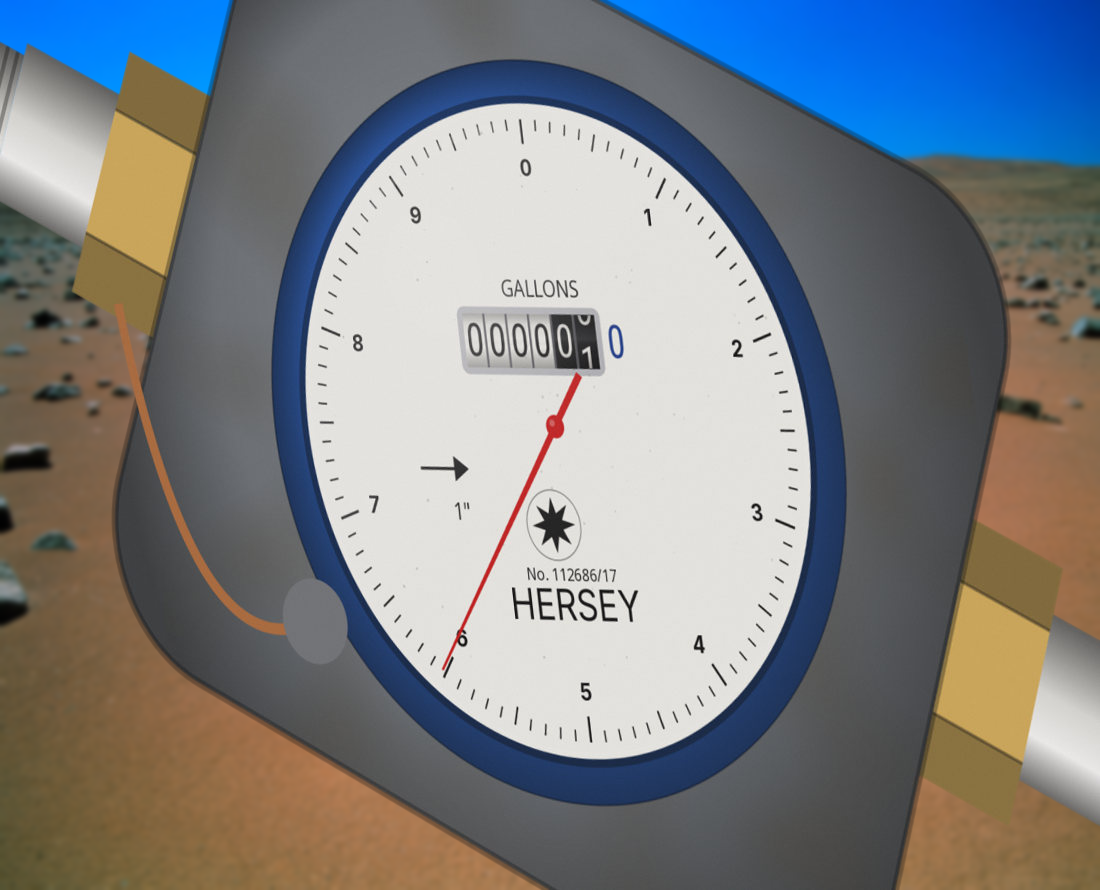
6.0 gal
